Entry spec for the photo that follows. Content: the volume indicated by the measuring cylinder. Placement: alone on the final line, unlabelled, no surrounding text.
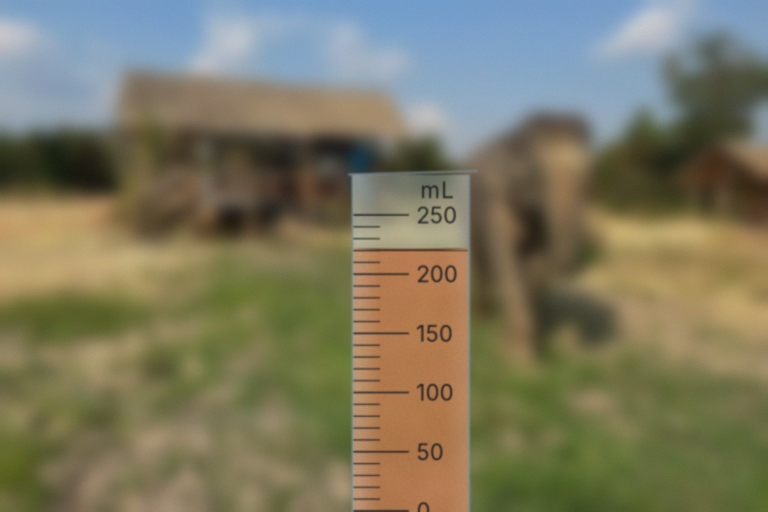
220 mL
